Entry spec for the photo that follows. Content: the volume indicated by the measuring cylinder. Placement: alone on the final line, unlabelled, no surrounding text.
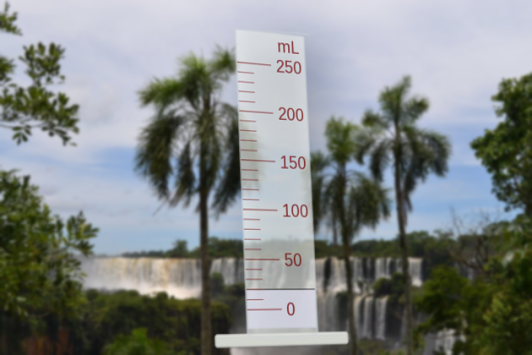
20 mL
